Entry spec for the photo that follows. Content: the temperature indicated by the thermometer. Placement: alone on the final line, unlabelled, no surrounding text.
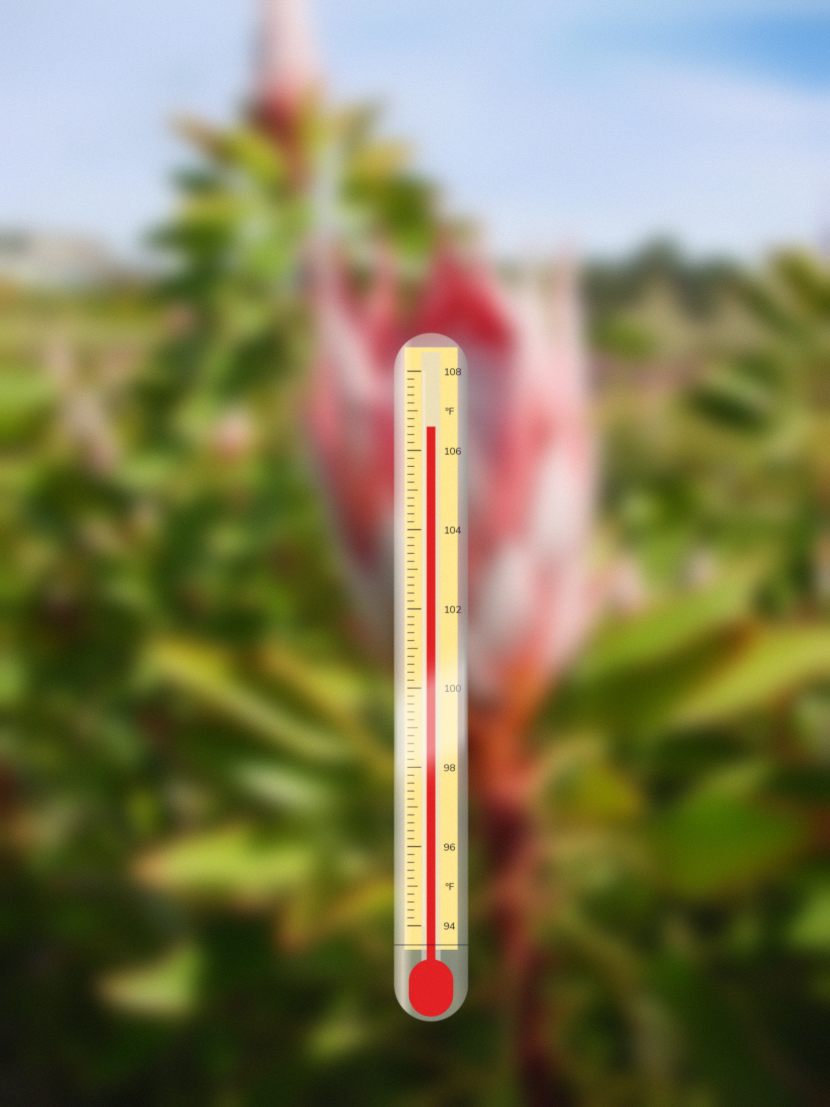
106.6 °F
